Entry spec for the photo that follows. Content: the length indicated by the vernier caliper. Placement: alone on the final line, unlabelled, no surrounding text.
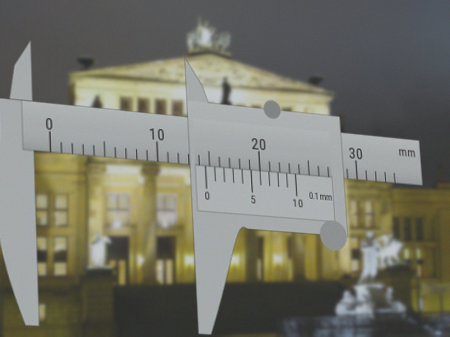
14.6 mm
